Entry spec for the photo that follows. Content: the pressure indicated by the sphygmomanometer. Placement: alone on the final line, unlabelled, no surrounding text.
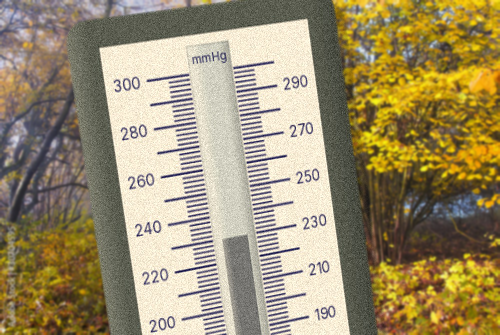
230 mmHg
